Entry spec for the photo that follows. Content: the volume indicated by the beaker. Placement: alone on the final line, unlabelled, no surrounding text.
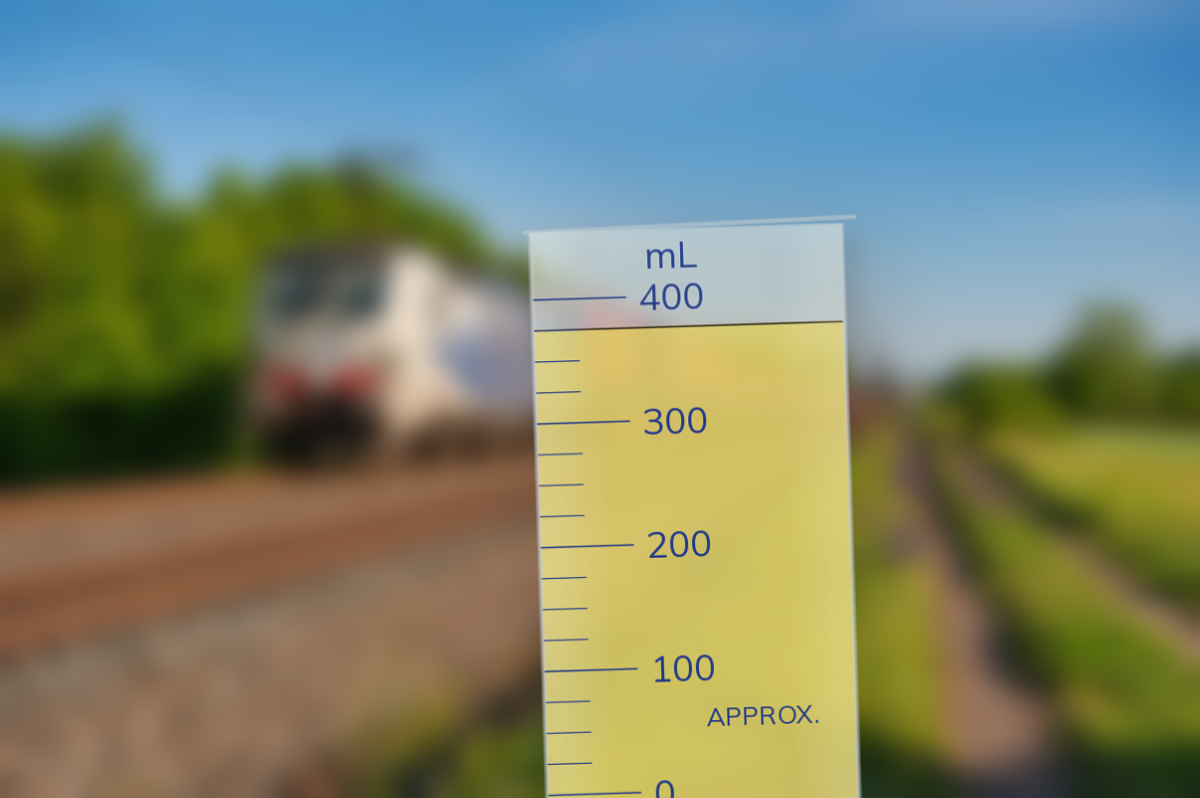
375 mL
